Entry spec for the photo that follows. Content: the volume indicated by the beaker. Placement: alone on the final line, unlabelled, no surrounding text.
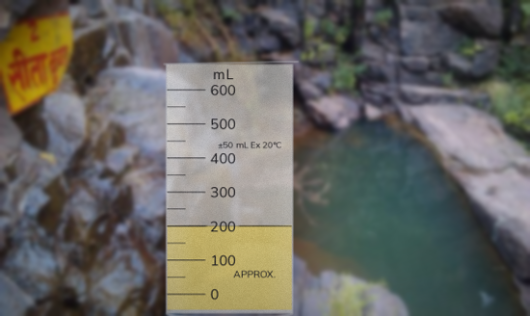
200 mL
